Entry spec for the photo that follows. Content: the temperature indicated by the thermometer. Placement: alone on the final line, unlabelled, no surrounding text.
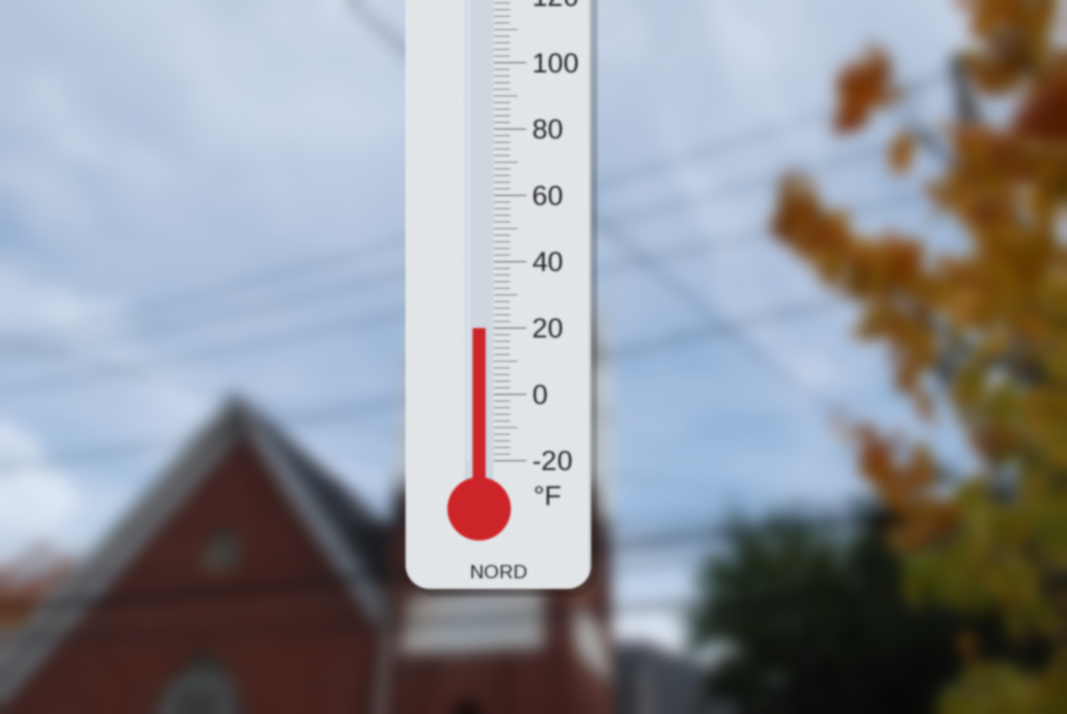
20 °F
